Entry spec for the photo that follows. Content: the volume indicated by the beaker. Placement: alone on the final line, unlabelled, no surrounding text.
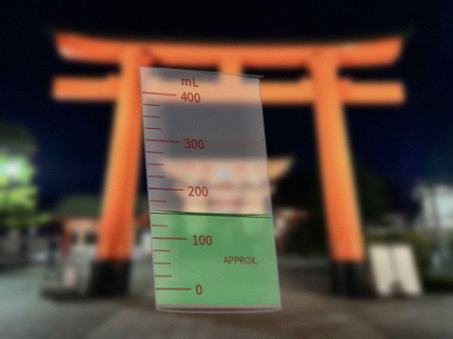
150 mL
